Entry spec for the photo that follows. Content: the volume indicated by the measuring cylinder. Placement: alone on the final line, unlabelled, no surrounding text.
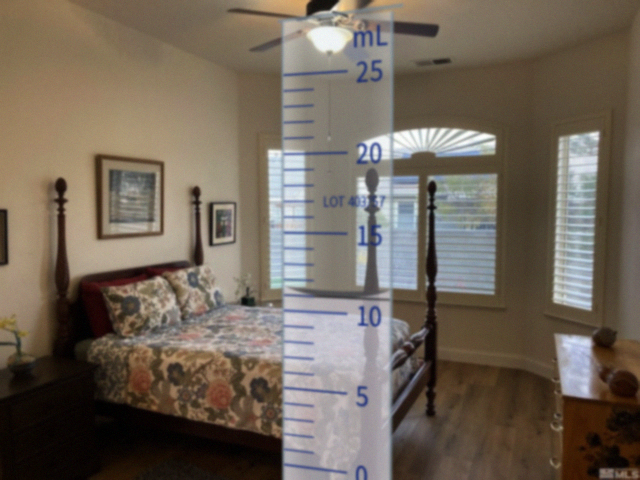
11 mL
